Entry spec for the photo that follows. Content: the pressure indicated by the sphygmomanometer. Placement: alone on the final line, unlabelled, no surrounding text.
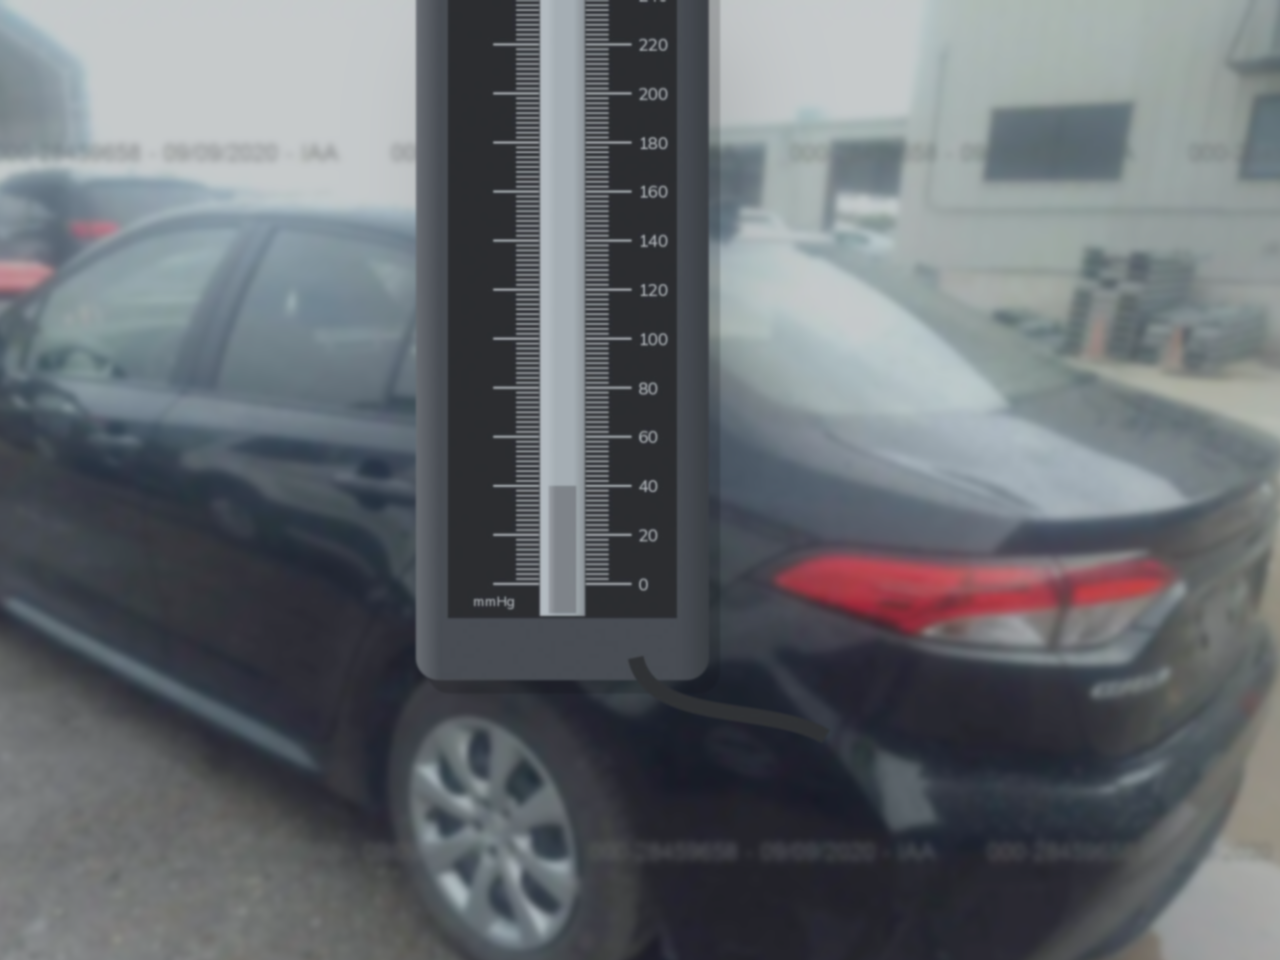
40 mmHg
